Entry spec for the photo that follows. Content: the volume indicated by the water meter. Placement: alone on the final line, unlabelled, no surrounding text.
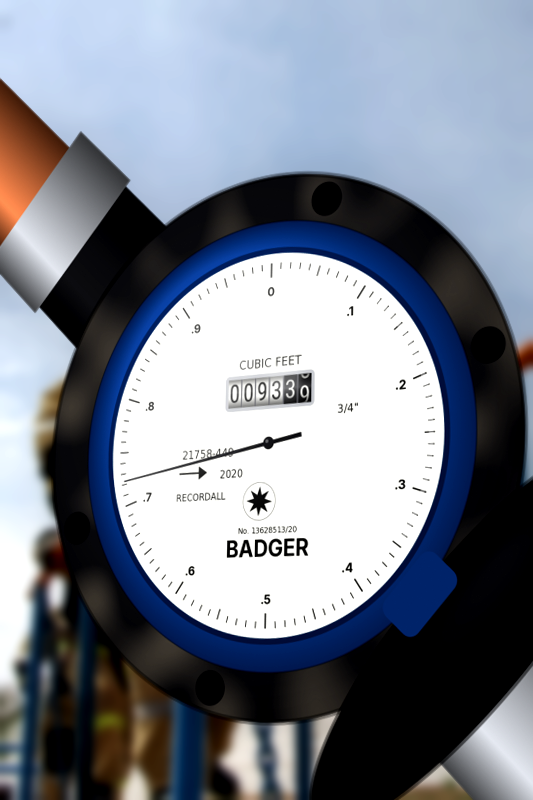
9338.72 ft³
